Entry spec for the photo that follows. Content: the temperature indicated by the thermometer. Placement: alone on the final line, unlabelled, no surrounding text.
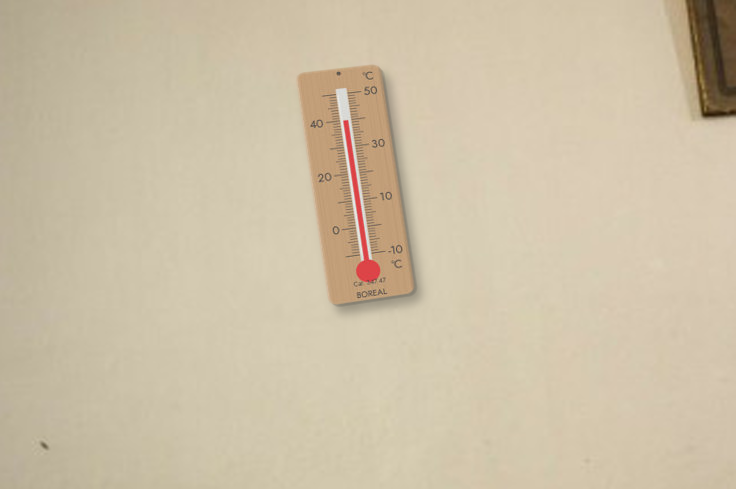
40 °C
